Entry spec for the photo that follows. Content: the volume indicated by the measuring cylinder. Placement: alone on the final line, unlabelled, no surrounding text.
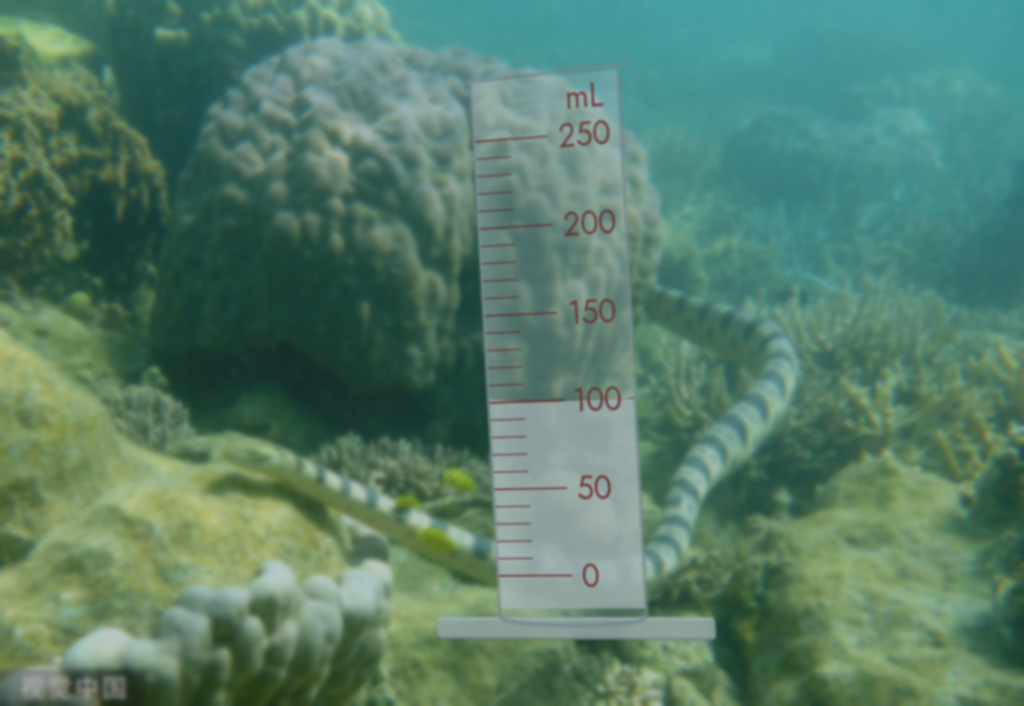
100 mL
